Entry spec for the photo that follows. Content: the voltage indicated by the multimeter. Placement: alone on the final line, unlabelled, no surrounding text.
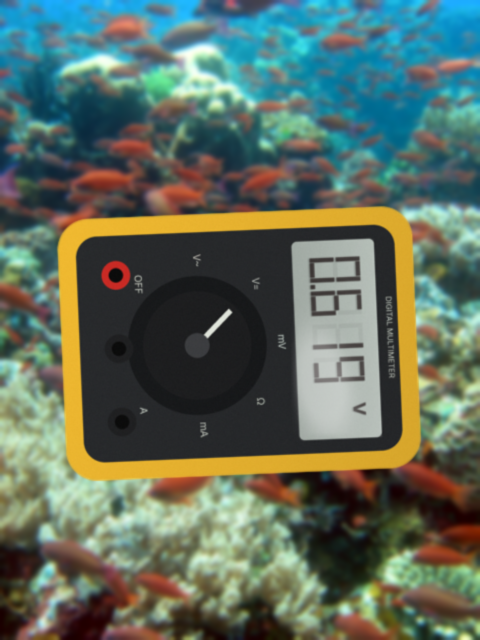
0.619 V
